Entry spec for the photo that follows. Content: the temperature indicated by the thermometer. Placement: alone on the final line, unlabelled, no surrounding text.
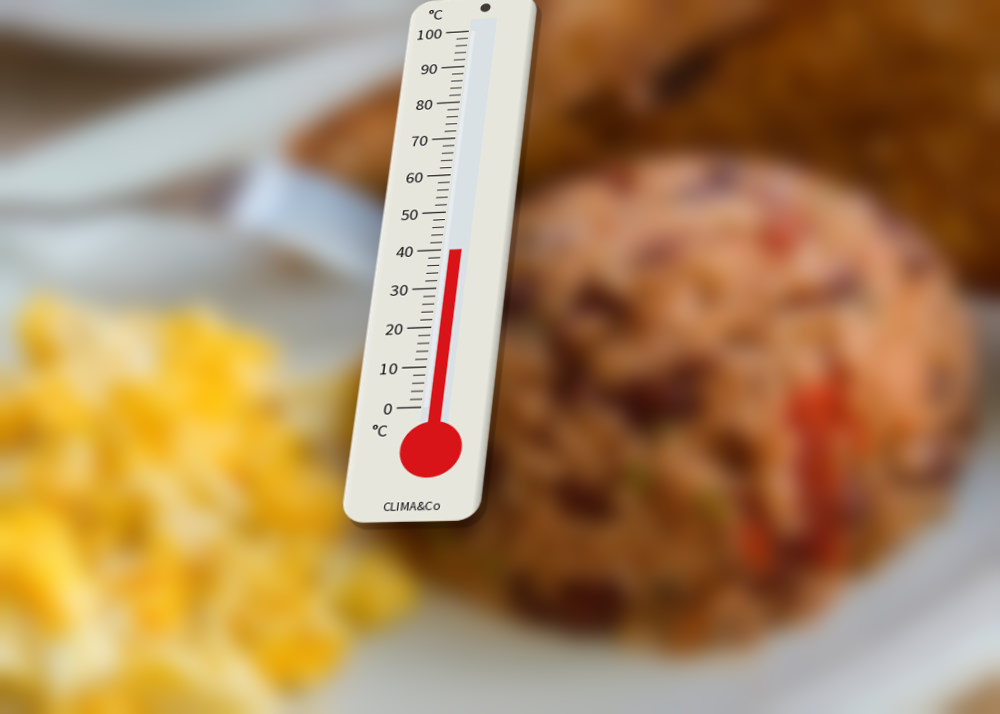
40 °C
